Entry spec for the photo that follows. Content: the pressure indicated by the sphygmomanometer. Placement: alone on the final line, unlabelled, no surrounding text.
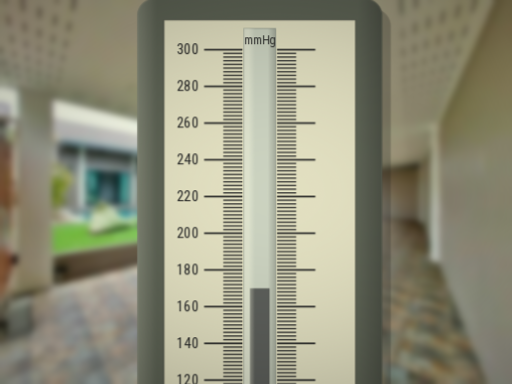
170 mmHg
